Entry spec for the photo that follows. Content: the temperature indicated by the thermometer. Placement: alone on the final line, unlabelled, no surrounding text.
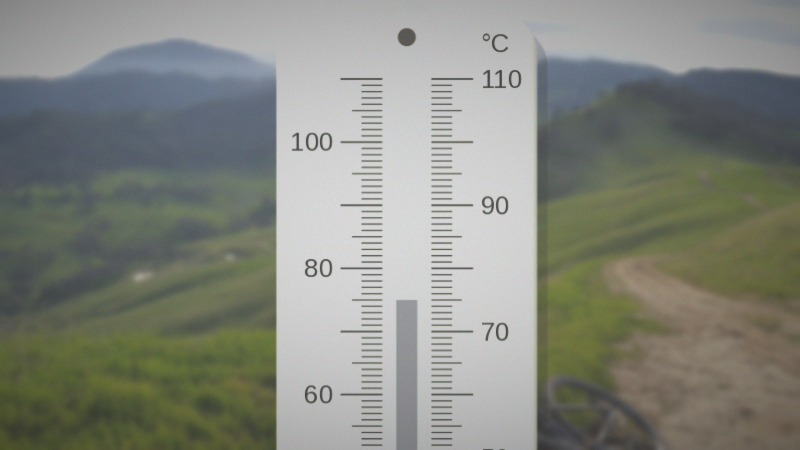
75 °C
